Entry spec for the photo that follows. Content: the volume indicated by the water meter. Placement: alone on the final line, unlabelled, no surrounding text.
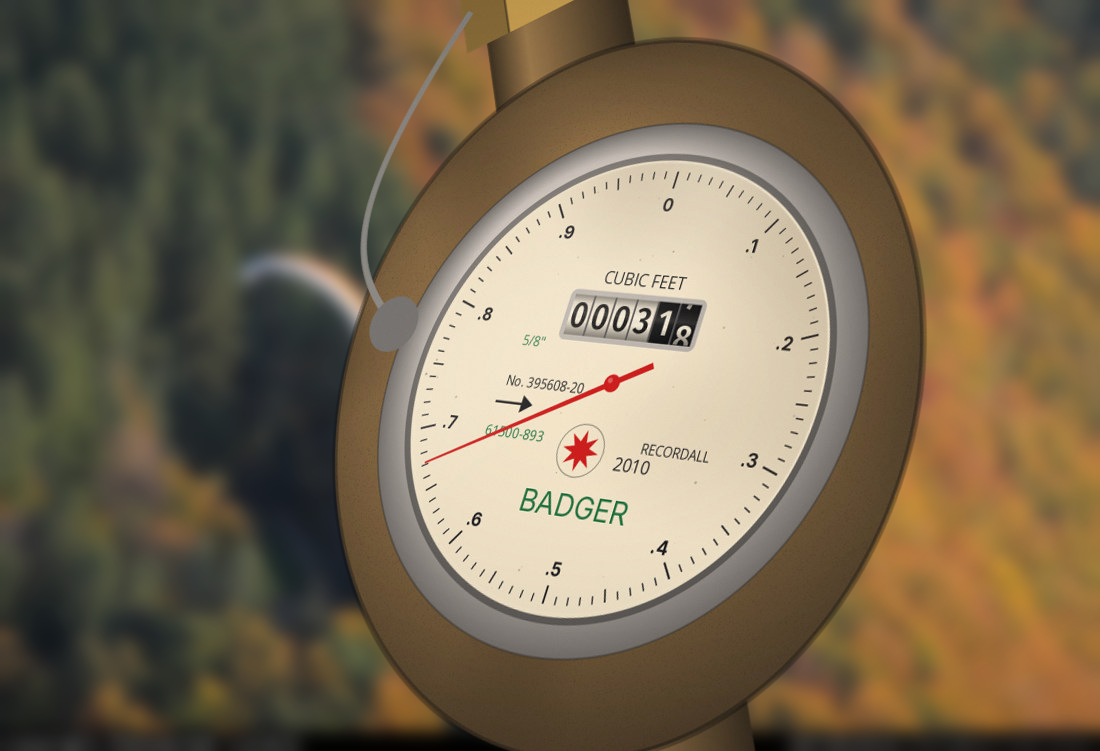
317.67 ft³
